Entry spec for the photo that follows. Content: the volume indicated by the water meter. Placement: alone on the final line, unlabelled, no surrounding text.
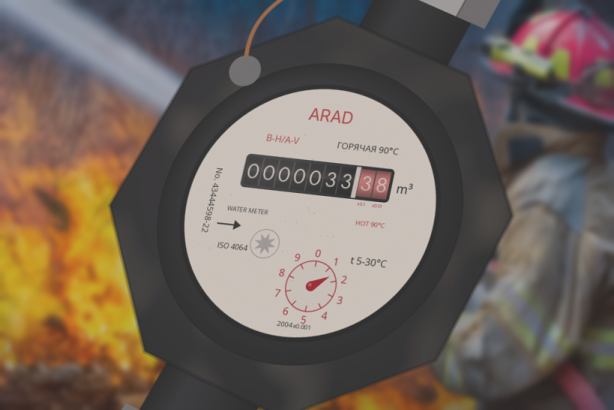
33.381 m³
